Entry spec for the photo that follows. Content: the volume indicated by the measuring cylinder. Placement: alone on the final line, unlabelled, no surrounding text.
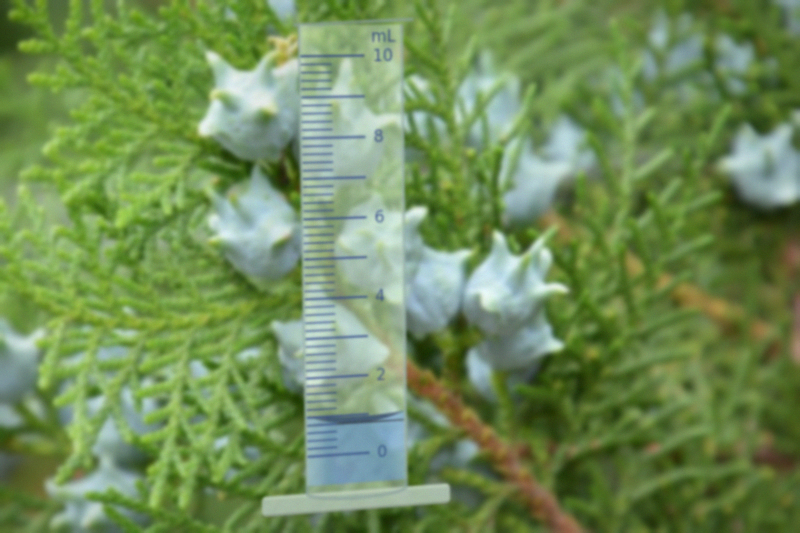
0.8 mL
